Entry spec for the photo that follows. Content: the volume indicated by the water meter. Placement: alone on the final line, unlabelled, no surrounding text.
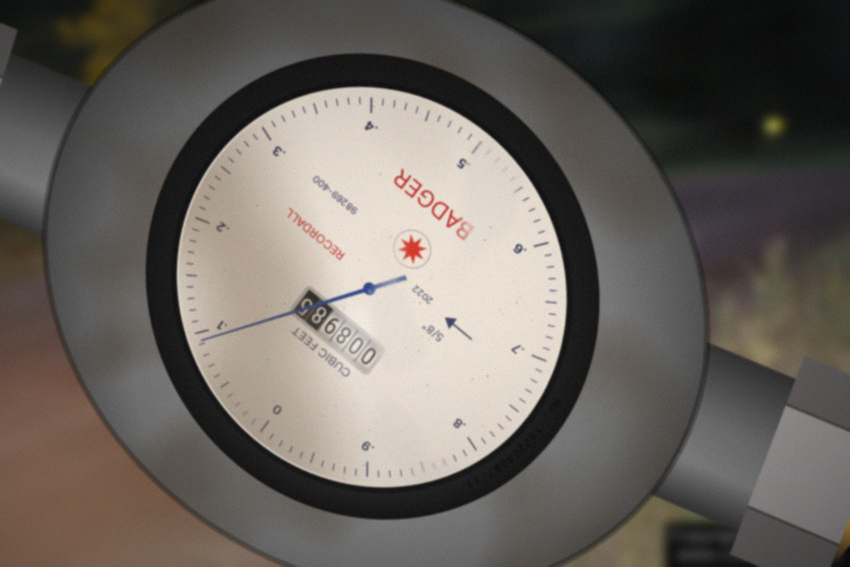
8985.09 ft³
